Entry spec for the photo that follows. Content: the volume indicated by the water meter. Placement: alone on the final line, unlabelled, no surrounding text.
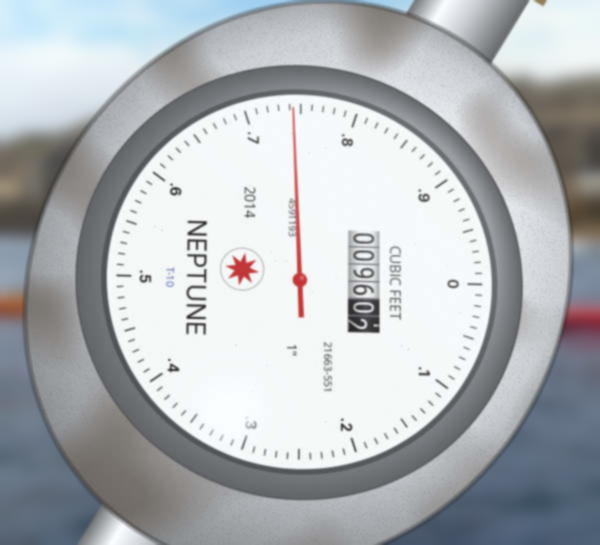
9601.74 ft³
